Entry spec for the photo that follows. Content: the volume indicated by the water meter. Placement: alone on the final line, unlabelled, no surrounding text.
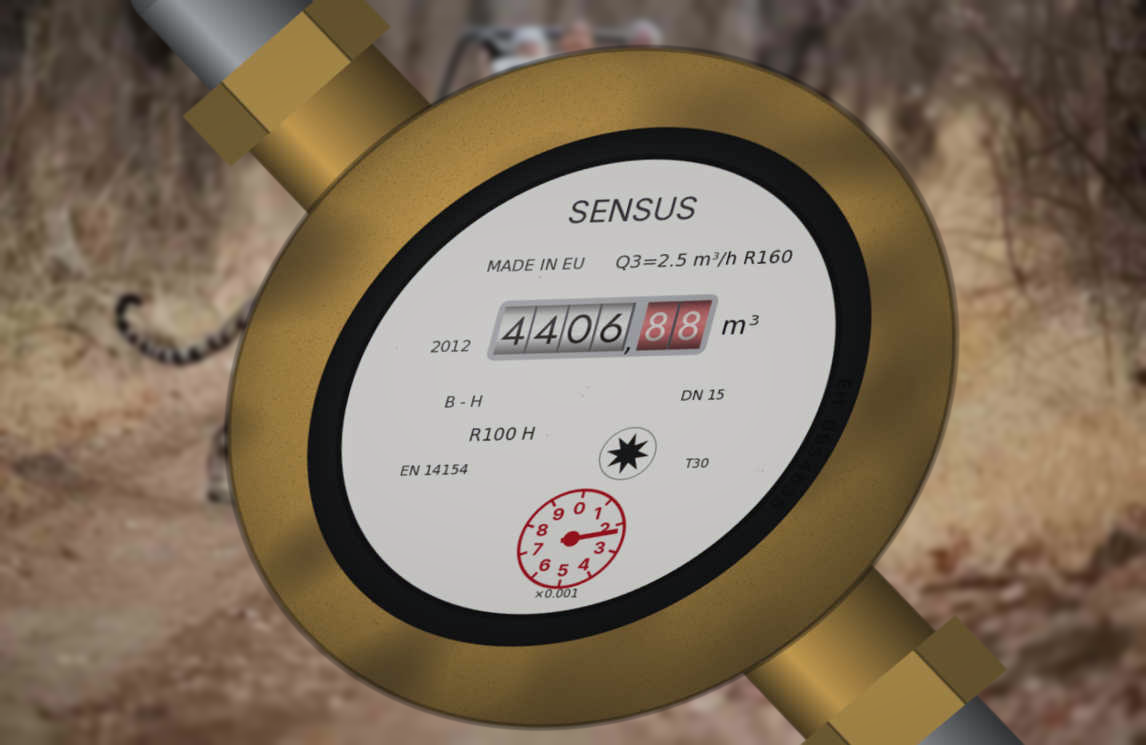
4406.882 m³
